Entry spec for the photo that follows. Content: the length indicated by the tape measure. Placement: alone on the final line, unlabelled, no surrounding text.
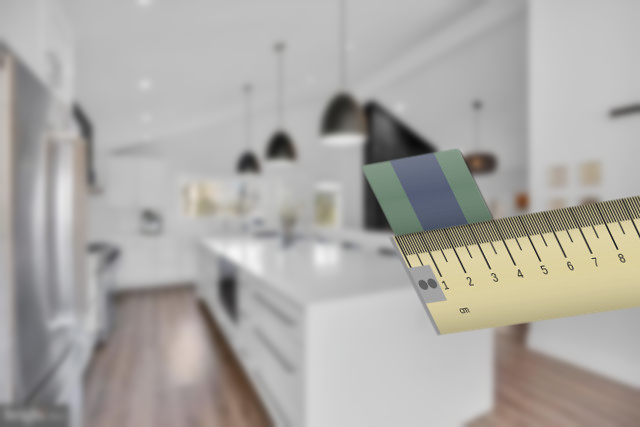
4 cm
